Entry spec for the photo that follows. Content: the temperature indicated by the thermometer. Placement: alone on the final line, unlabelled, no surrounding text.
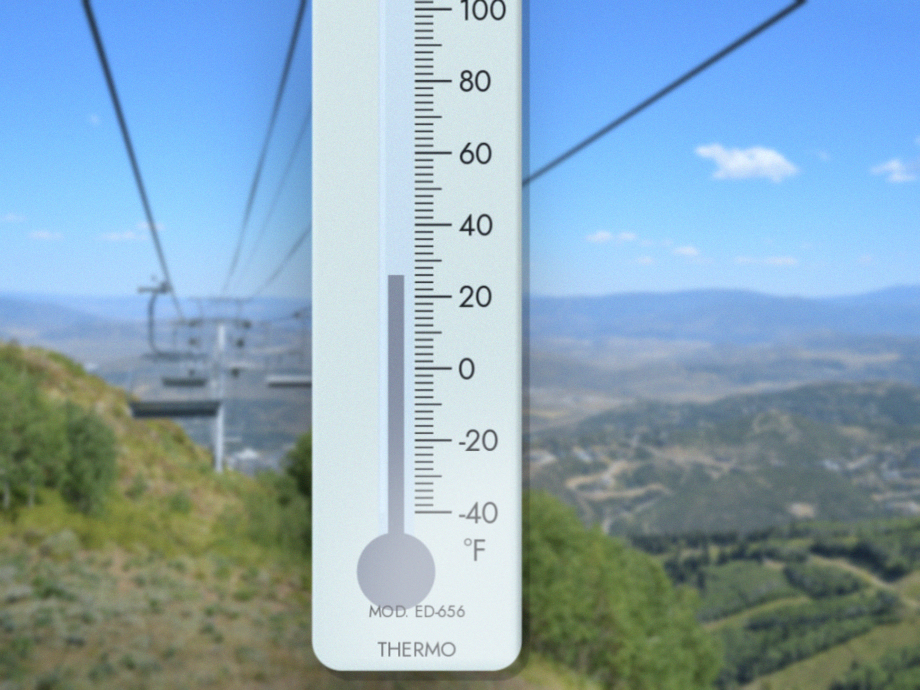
26 °F
